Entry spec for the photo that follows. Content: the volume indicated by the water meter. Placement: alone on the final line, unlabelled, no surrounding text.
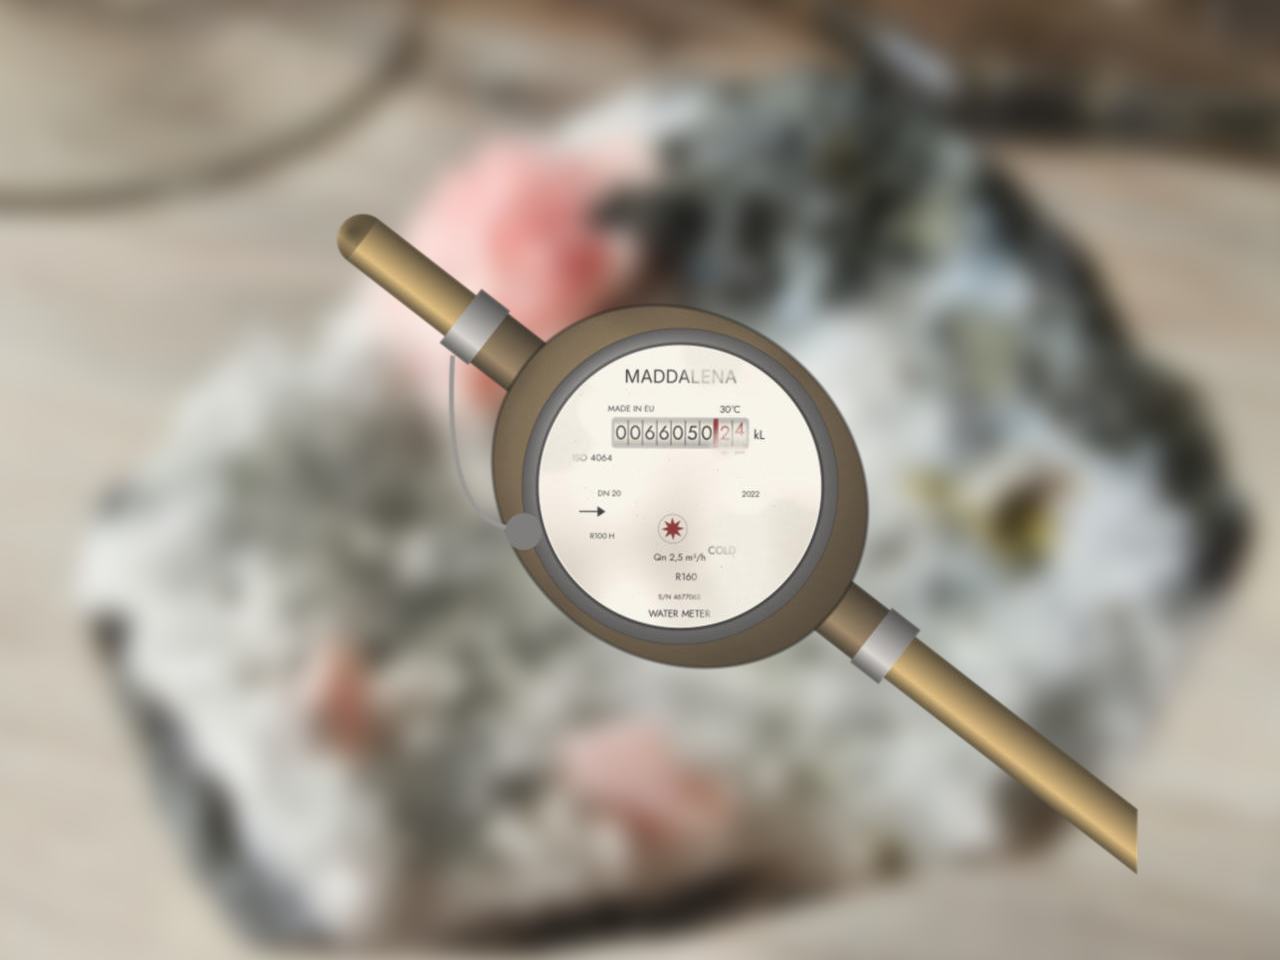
66050.24 kL
